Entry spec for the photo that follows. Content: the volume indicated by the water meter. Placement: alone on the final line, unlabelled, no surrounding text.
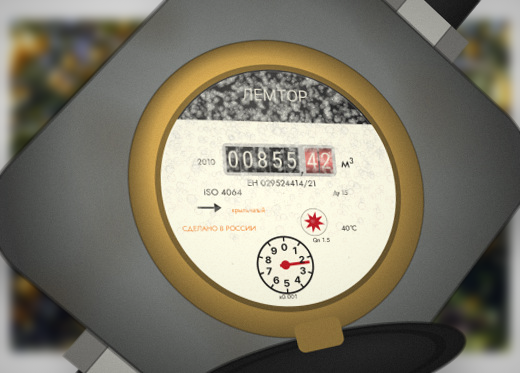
855.422 m³
